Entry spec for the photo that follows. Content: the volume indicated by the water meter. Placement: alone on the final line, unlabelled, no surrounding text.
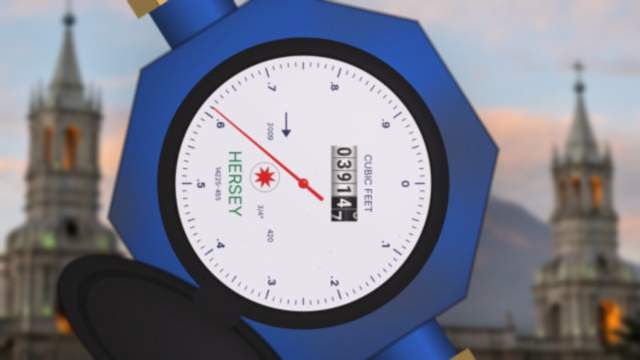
39146.61 ft³
